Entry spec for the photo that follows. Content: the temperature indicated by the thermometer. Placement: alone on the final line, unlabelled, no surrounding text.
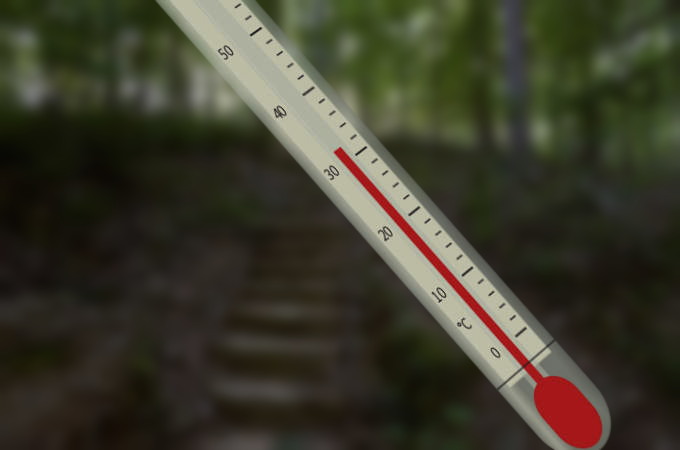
32 °C
